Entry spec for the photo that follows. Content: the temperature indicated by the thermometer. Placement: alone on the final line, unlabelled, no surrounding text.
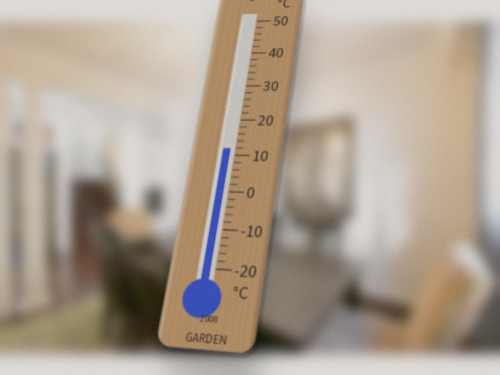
12 °C
